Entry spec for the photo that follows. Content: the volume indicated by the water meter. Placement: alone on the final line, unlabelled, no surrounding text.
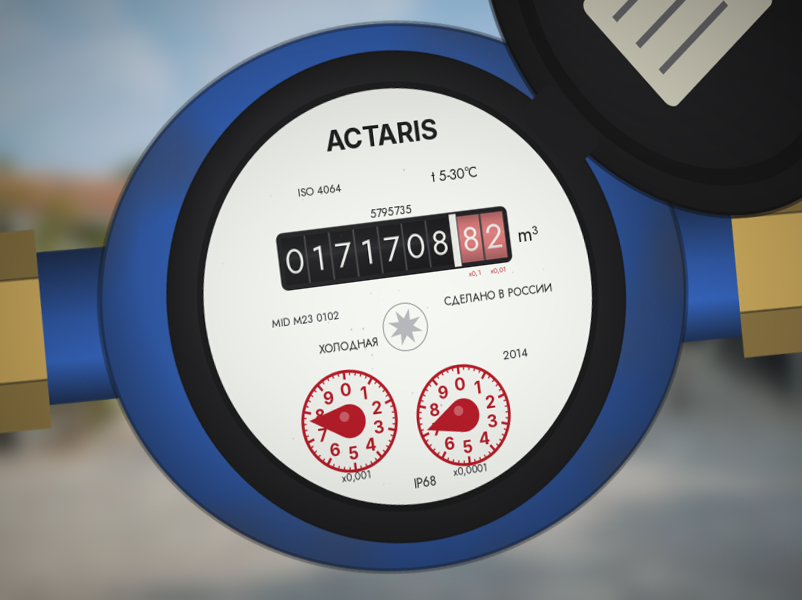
171708.8277 m³
